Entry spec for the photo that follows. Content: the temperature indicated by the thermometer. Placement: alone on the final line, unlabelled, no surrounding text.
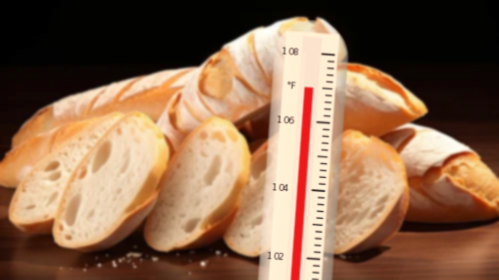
107 °F
